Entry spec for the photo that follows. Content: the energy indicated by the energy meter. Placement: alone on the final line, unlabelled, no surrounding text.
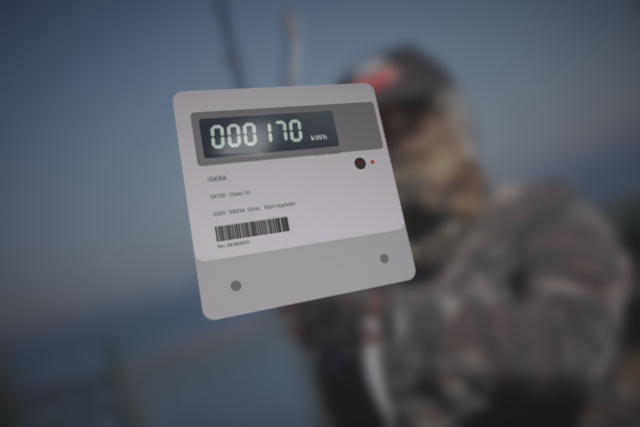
170 kWh
